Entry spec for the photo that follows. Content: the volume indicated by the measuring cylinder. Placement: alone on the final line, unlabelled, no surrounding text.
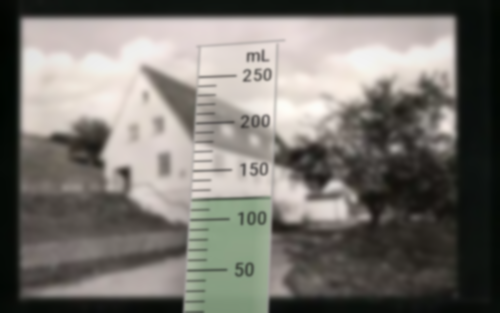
120 mL
